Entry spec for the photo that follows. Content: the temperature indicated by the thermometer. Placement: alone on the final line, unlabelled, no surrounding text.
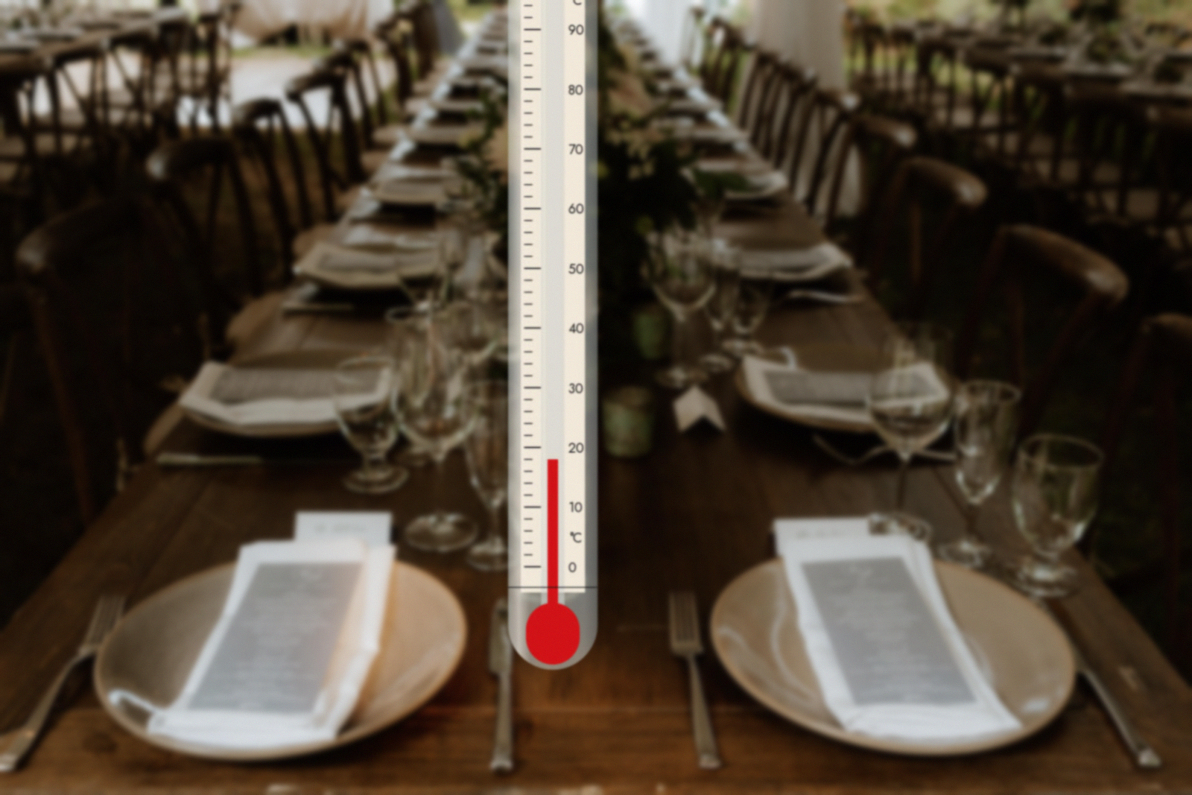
18 °C
